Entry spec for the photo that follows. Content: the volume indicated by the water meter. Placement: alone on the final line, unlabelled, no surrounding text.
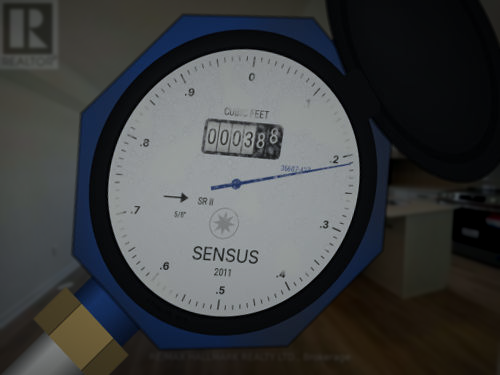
388.21 ft³
